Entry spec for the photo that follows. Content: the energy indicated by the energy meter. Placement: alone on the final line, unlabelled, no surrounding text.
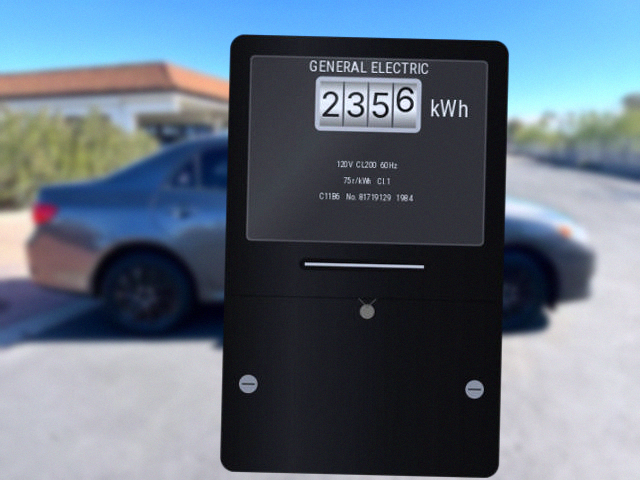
2356 kWh
